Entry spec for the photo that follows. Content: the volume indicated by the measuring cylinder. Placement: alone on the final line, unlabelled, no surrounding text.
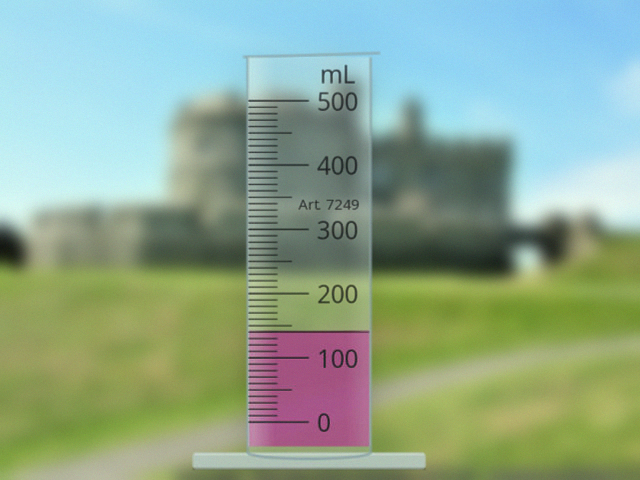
140 mL
